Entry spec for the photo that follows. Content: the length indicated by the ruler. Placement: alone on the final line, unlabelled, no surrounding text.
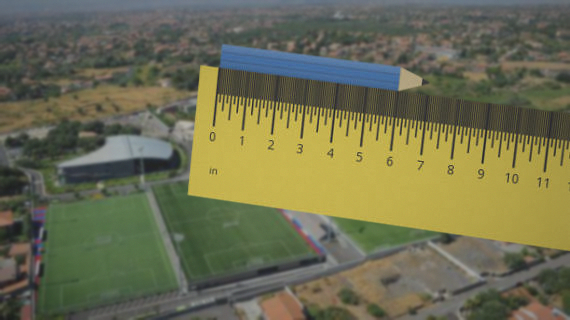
7 in
